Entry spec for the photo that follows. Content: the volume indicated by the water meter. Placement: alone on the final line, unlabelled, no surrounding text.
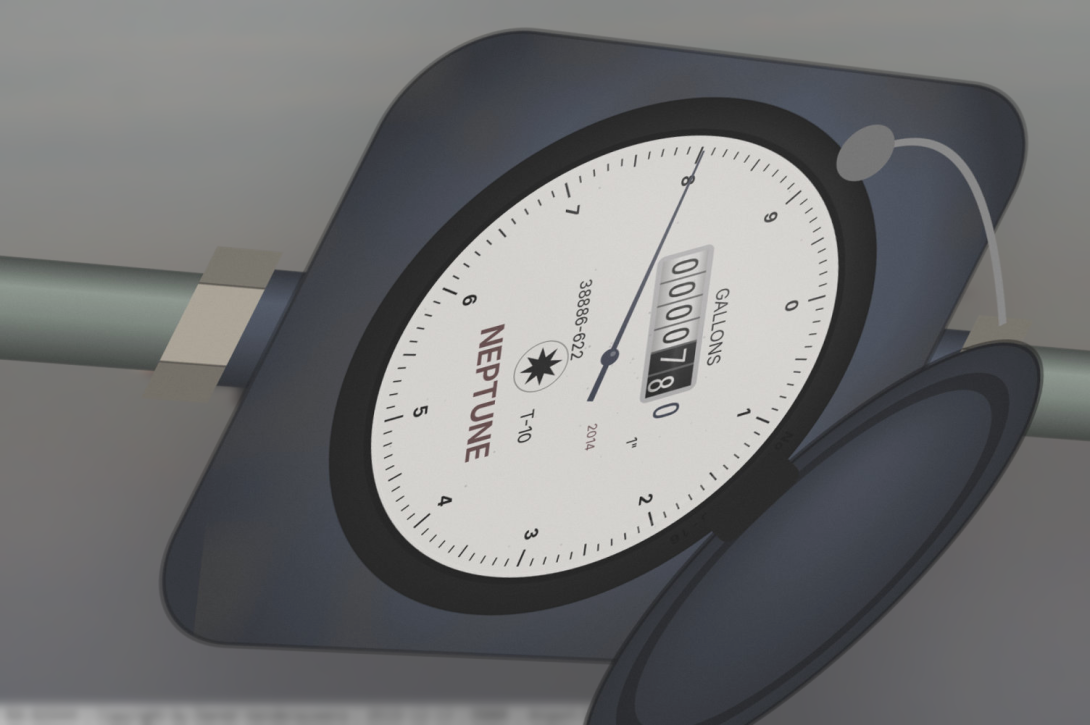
778.0 gal
